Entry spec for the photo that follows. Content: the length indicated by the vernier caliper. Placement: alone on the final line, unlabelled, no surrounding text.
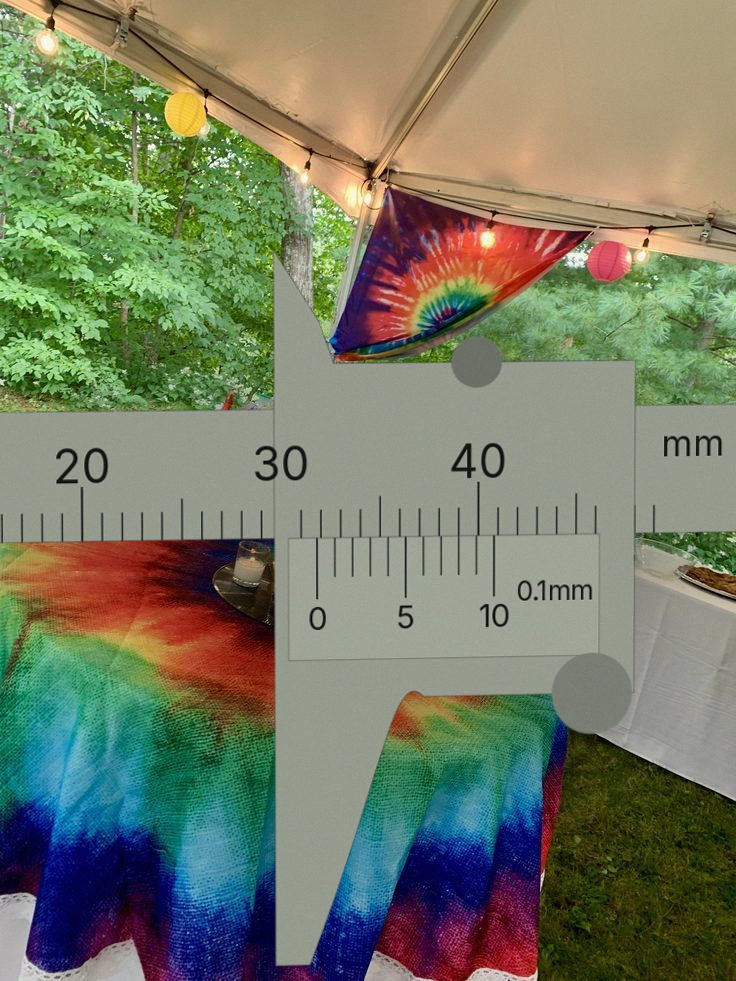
31.8 mm
